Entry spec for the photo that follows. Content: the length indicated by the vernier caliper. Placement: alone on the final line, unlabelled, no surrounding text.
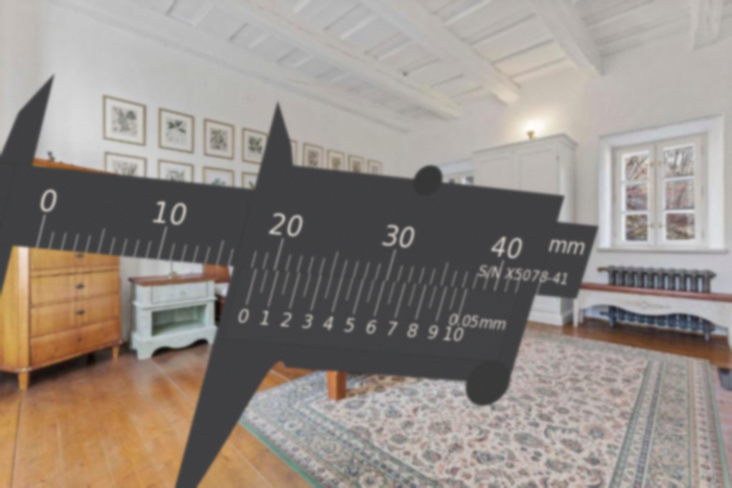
18.4 mm
